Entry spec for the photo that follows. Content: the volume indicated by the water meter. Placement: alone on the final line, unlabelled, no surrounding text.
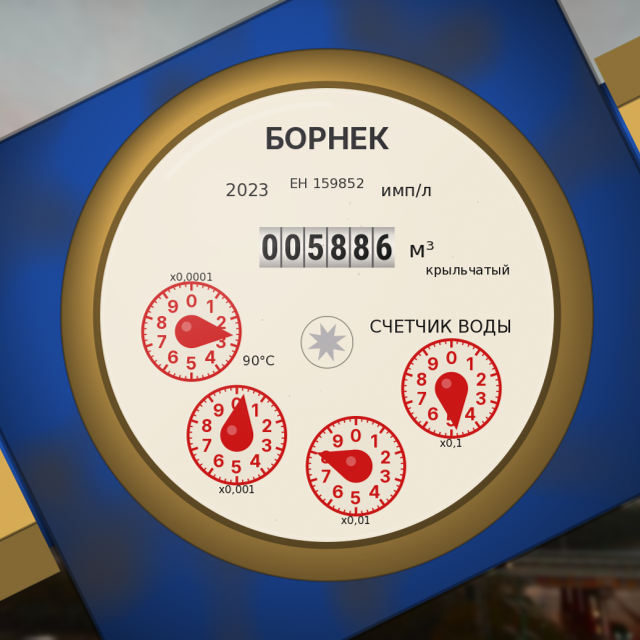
5886.4802 m³
